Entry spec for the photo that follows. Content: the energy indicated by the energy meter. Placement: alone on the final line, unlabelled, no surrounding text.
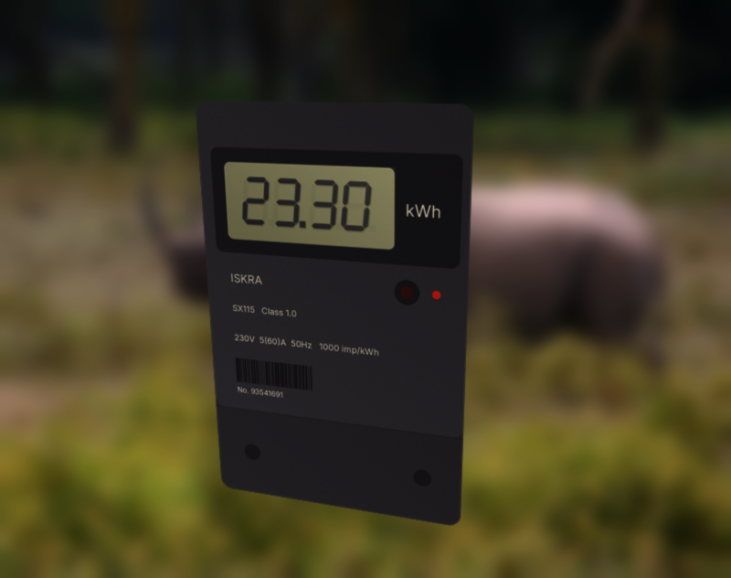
23.30 kWh
